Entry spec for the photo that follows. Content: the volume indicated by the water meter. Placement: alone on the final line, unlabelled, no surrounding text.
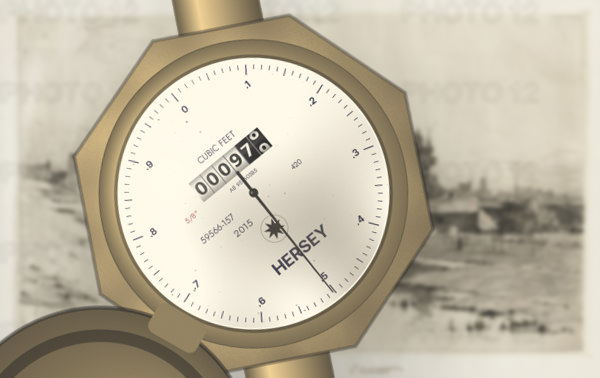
978.50 ft³
